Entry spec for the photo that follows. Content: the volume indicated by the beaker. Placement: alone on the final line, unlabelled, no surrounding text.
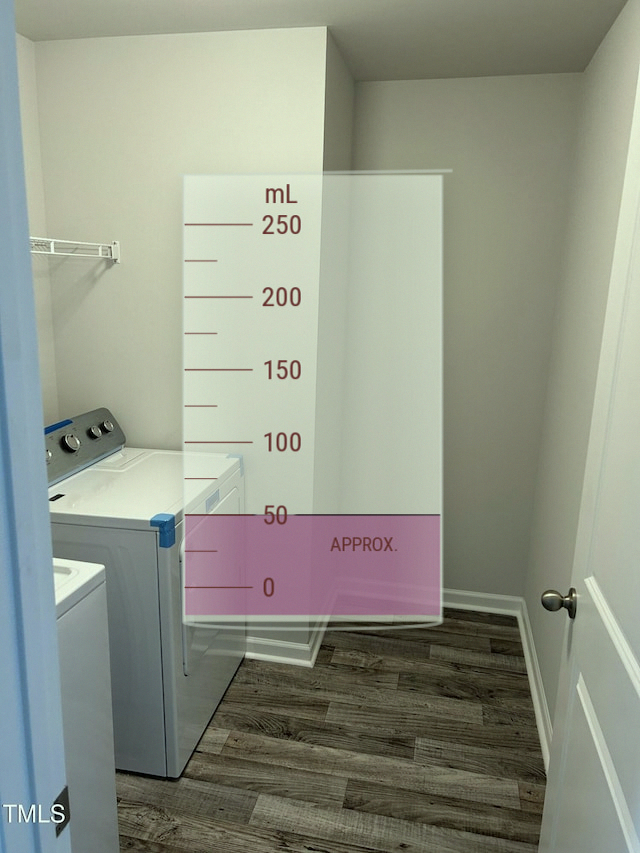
50 mL
